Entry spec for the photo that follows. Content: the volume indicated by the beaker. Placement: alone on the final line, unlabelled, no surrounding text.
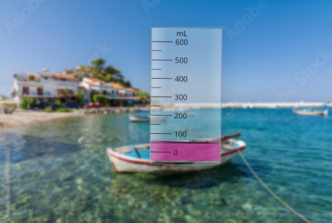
50 mL
